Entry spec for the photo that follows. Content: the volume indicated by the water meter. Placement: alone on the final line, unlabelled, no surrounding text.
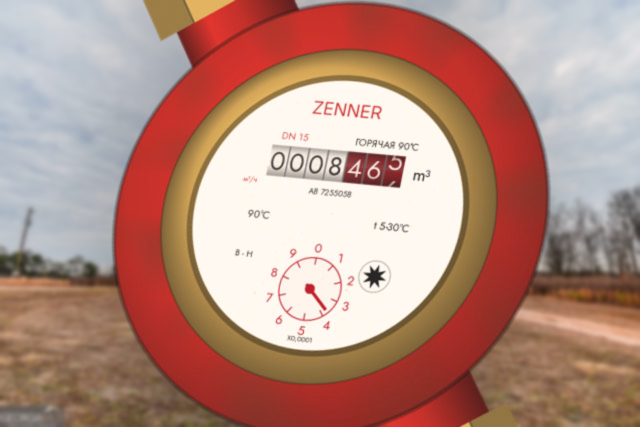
8.4653 m³
